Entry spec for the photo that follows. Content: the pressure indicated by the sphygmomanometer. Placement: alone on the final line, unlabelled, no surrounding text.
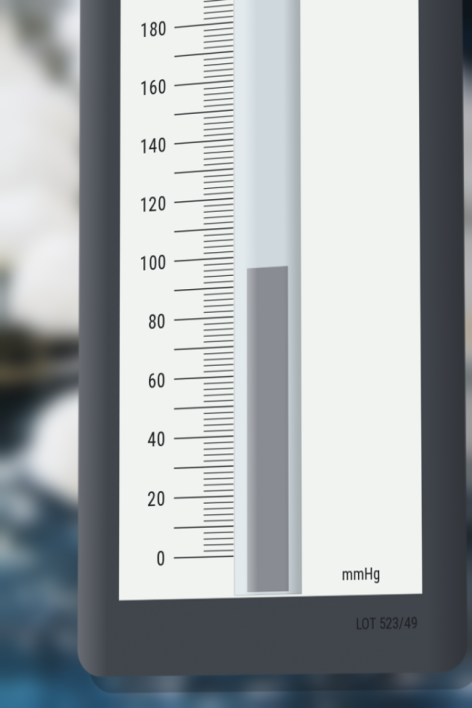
96 mmHg
